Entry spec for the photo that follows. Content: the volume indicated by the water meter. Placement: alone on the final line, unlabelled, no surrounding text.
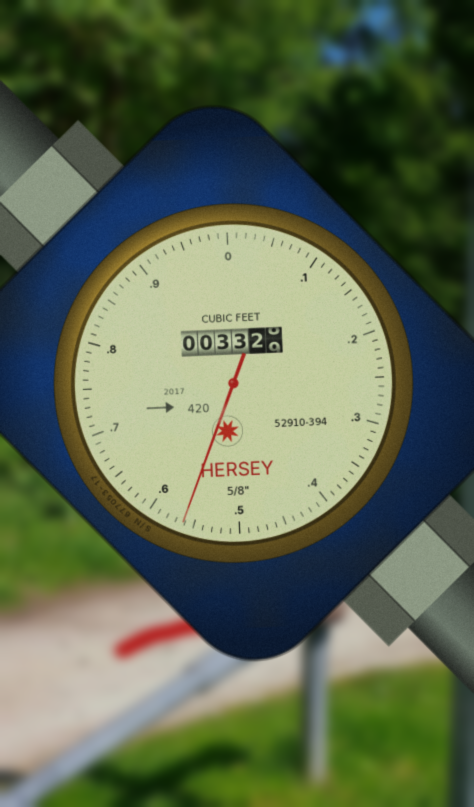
3328.56 ft³
